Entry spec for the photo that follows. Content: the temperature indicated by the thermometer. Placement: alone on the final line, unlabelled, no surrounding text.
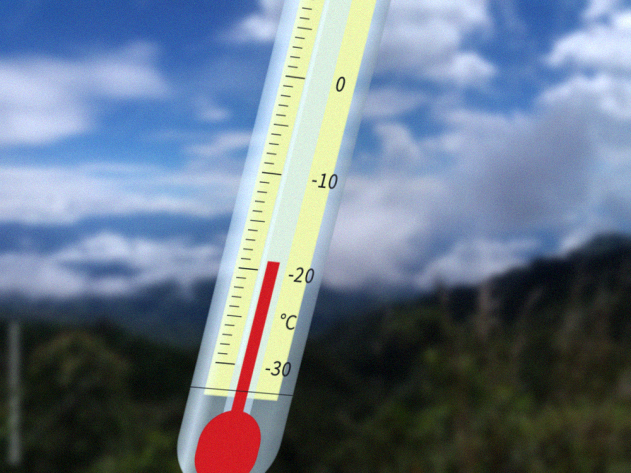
-19 °C
